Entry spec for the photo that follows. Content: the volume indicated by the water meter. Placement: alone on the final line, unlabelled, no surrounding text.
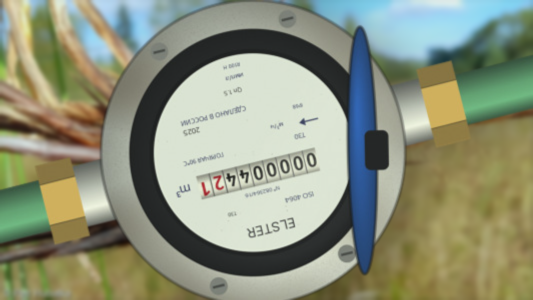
44.21 m³
